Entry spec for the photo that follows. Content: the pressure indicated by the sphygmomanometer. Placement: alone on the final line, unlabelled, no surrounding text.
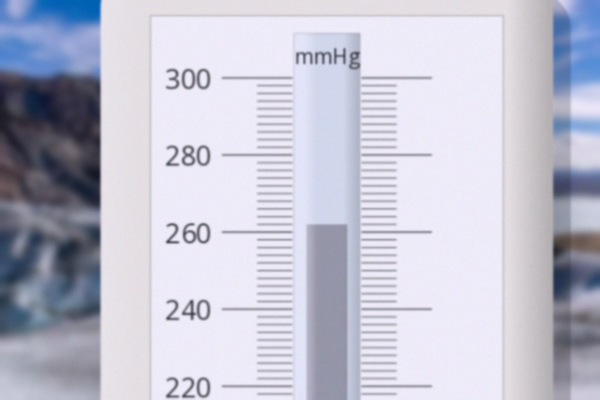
262 mmHg
